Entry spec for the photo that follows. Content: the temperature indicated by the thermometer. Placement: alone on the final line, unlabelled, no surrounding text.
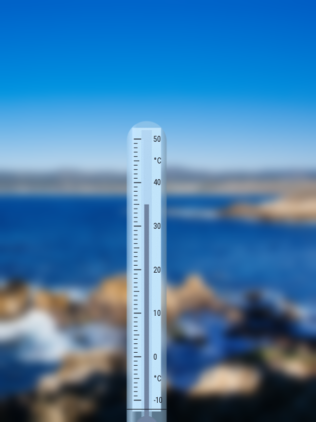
35 °C
